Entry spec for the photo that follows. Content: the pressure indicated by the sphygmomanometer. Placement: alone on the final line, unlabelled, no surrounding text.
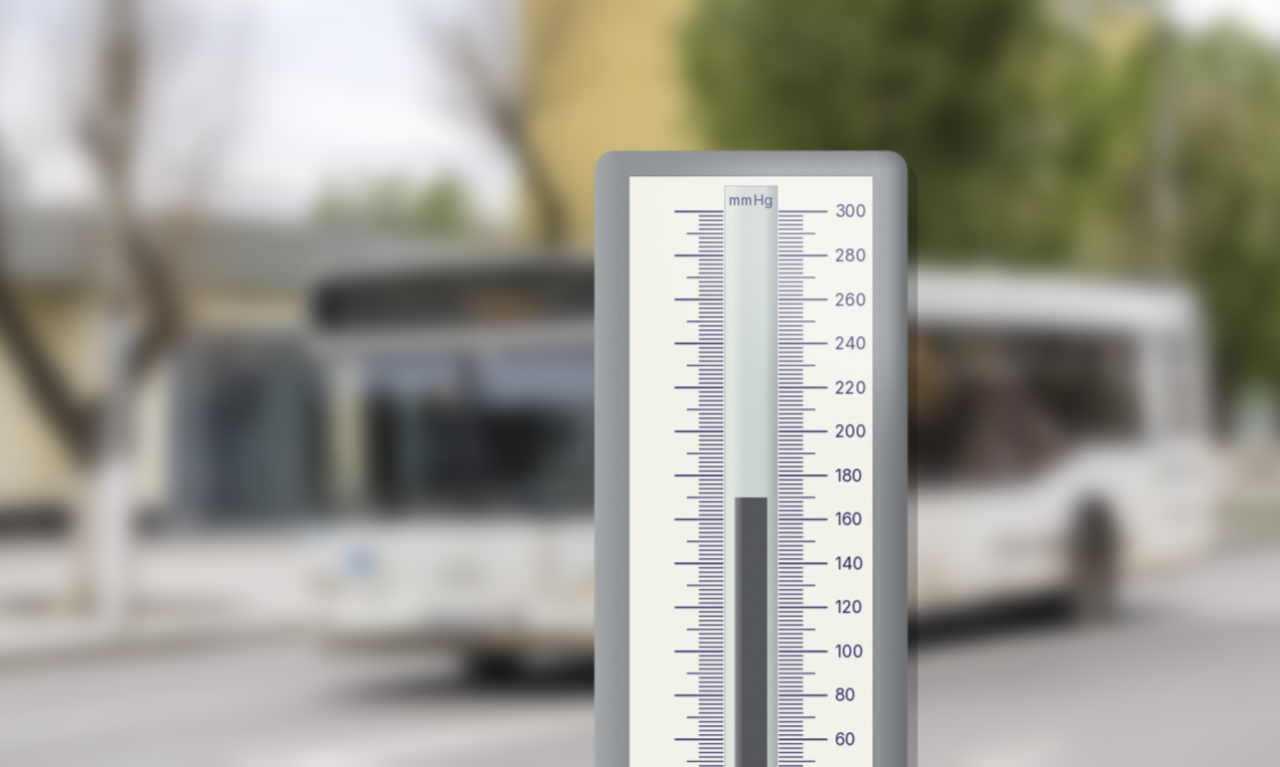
170 mmHg
